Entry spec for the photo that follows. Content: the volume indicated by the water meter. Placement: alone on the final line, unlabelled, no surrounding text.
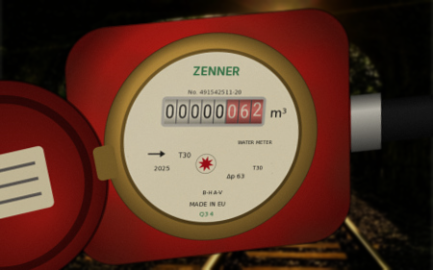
0.062 m³
